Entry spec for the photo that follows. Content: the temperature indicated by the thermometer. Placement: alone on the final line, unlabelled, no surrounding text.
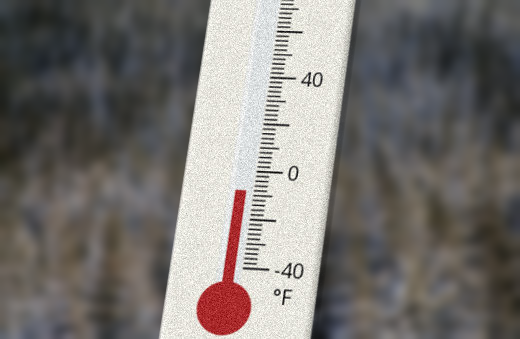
-8 °F
